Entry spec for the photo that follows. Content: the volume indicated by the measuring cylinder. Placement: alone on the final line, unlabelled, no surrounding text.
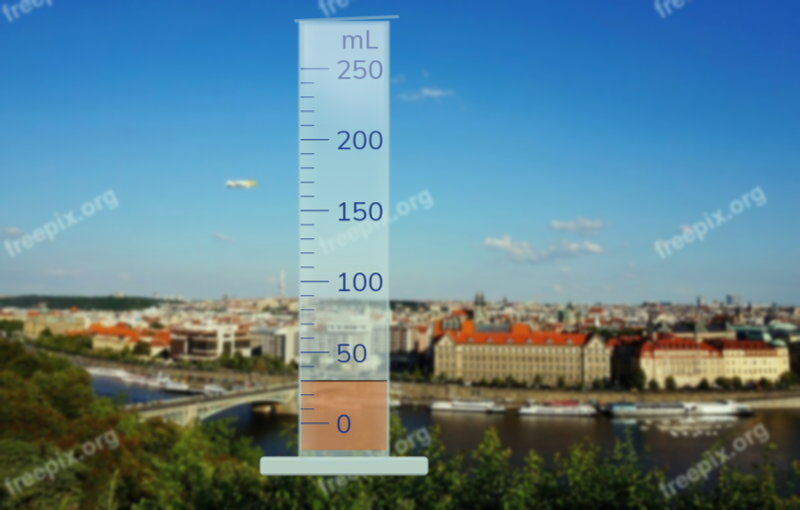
30 mL
